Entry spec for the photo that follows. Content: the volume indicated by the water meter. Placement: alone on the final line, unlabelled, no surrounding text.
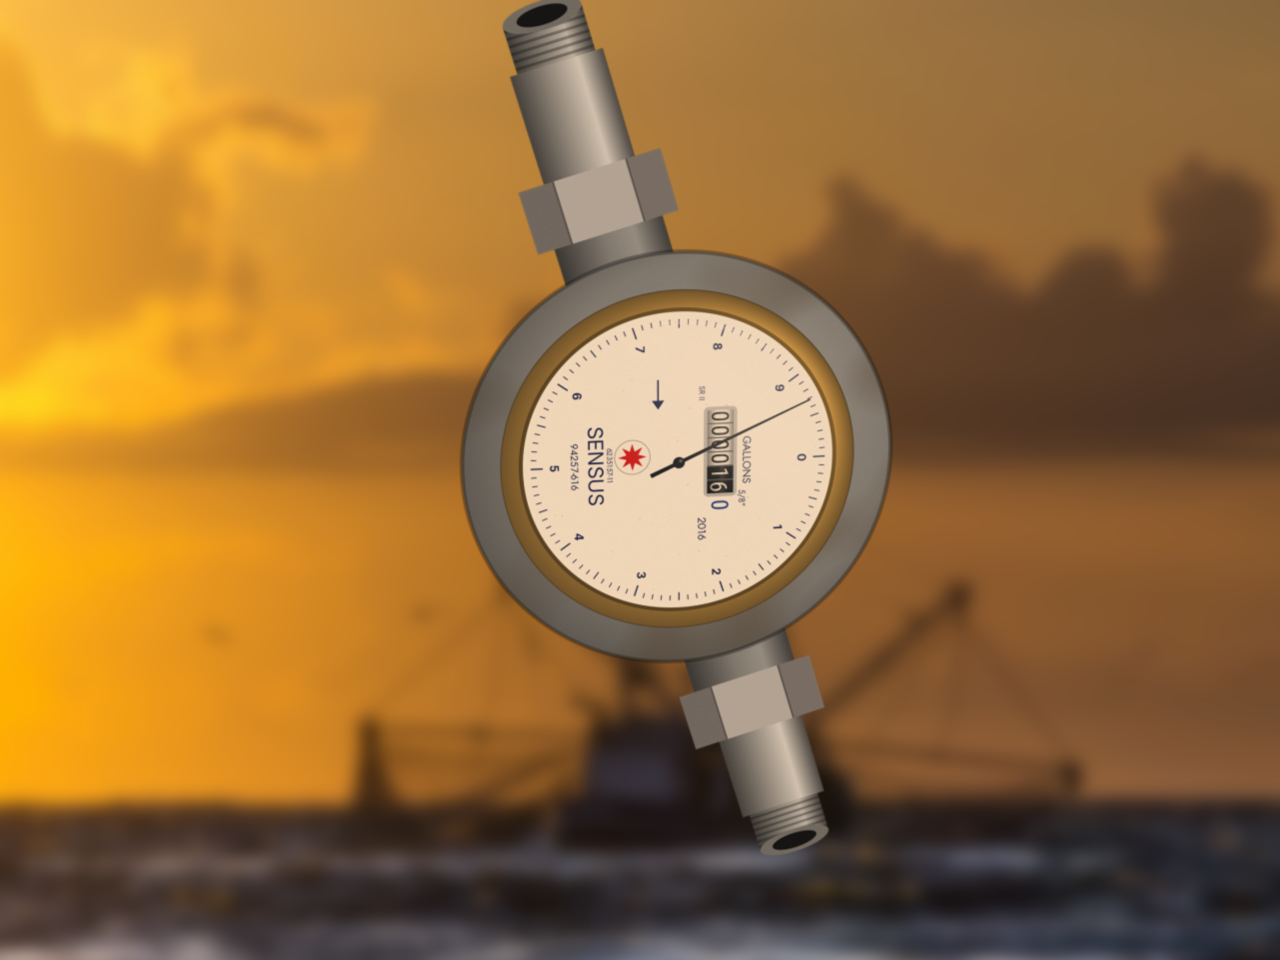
159.3 gal
